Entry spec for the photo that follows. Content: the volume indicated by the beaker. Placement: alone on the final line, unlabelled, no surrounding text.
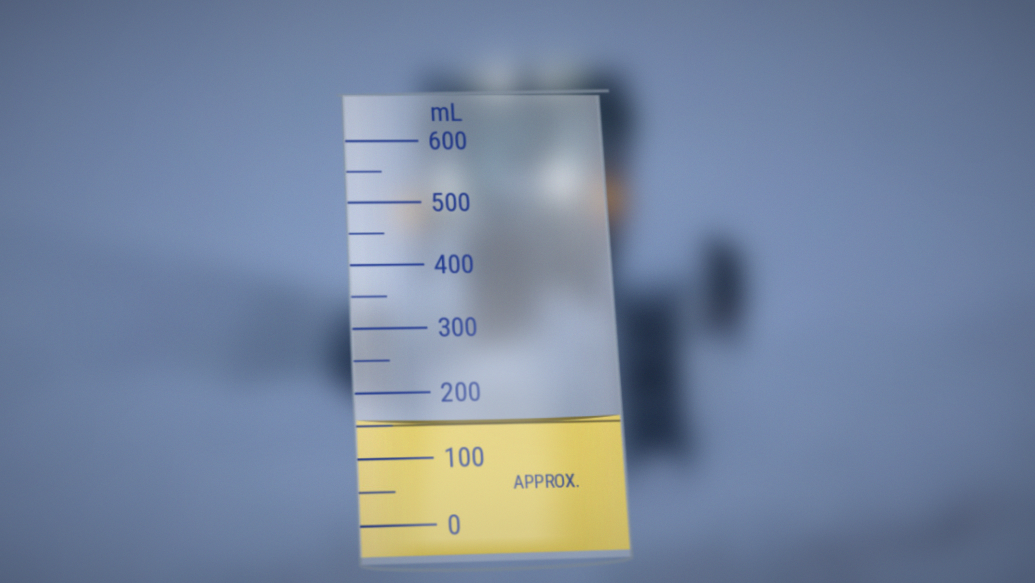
150 mL
